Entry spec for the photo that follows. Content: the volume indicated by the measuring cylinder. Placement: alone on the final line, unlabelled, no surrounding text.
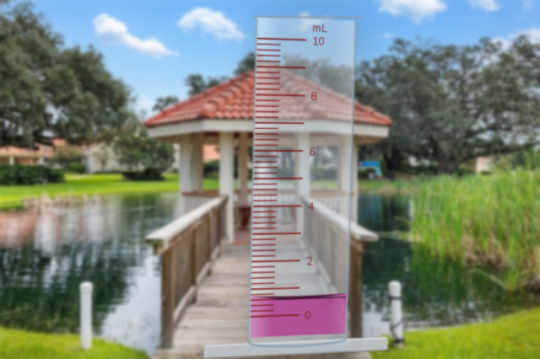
0.6 mL
